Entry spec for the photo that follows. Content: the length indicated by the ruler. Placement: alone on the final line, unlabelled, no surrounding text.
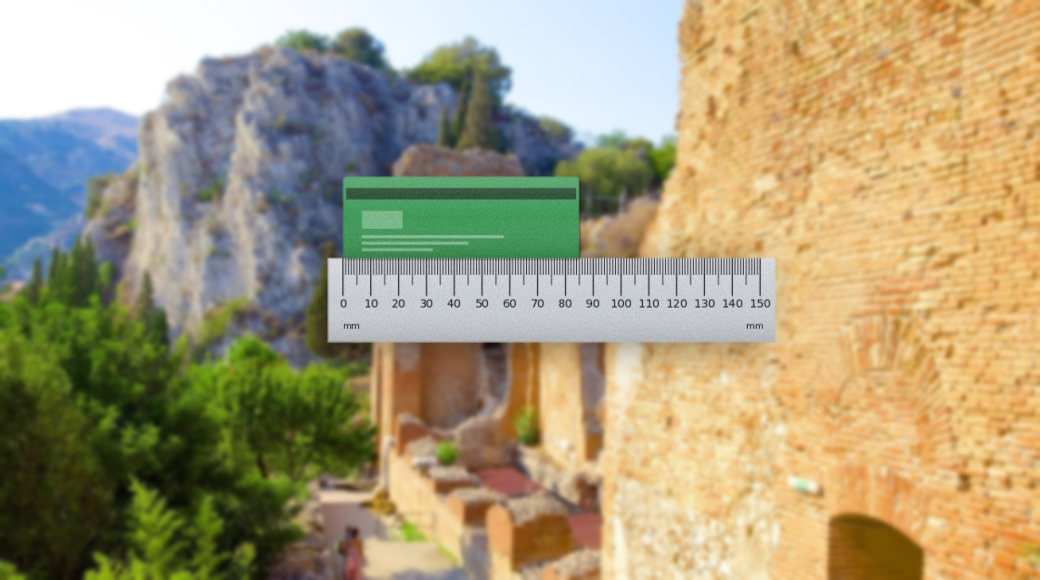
85 mm
